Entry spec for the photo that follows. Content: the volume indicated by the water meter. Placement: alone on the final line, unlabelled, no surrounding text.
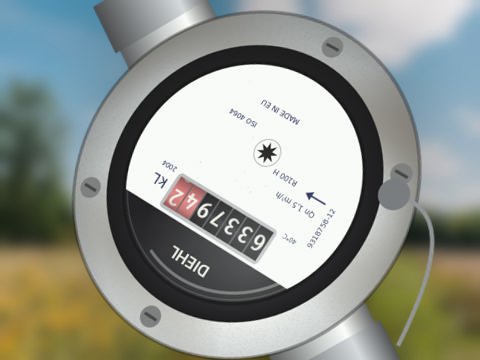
63379.42 kL
